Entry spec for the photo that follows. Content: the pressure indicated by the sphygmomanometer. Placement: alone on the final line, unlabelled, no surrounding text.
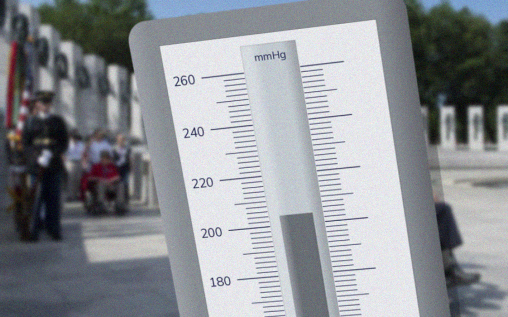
204 mmHg
